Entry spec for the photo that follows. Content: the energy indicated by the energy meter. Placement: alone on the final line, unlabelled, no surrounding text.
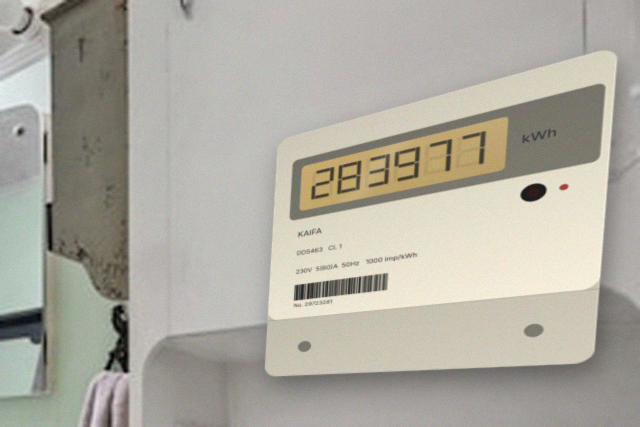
283977 kWh
